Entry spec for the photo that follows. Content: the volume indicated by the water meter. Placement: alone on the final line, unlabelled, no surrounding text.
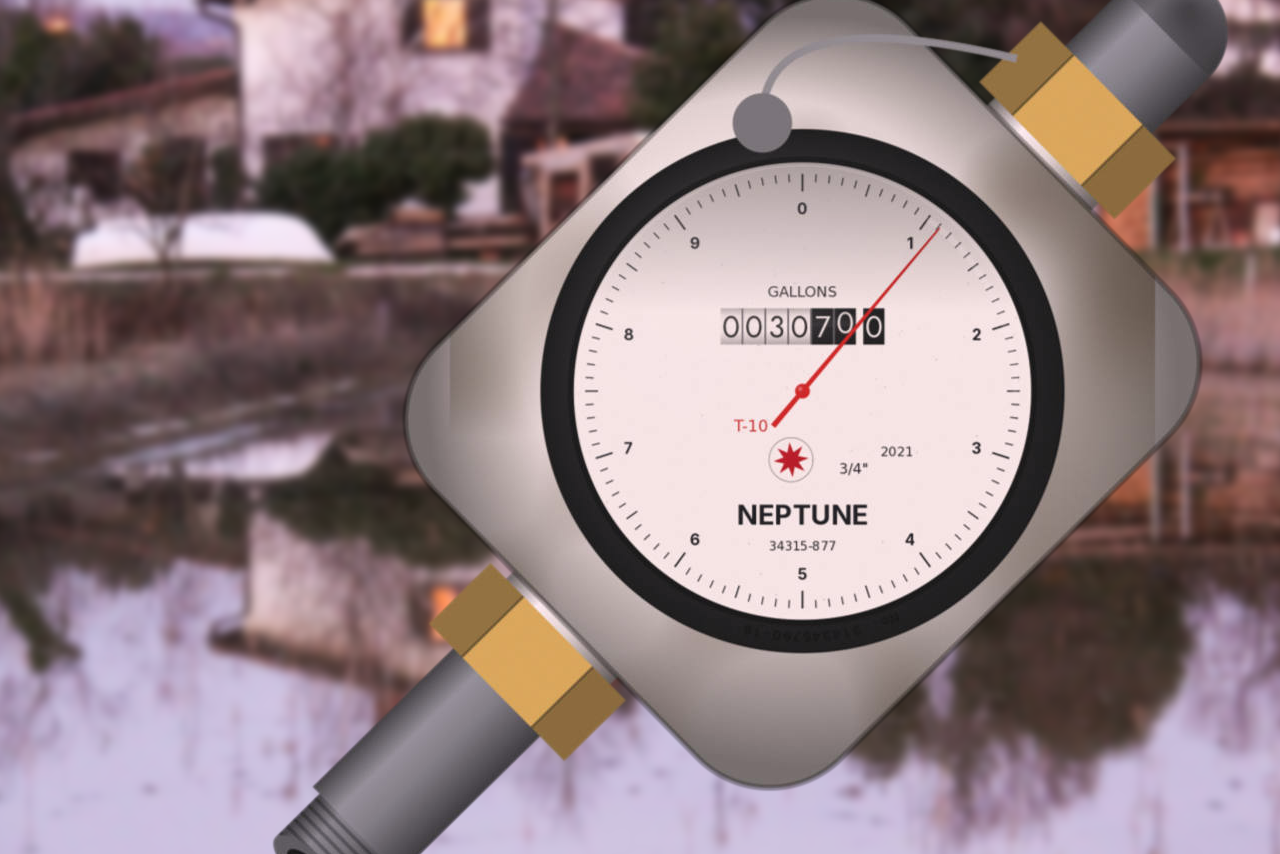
30701.1 gal
